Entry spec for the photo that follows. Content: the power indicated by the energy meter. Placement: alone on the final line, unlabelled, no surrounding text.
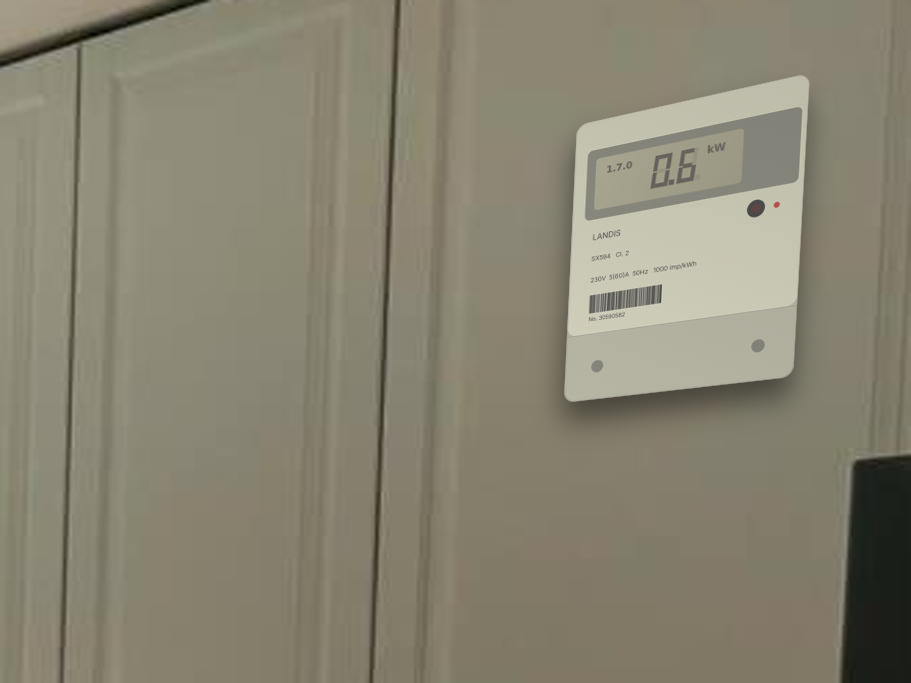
0.6 kW
